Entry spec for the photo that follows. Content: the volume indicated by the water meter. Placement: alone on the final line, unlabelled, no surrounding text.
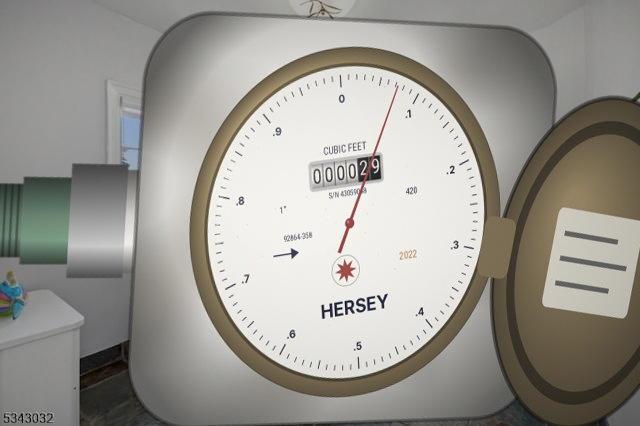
29.07 ft³
